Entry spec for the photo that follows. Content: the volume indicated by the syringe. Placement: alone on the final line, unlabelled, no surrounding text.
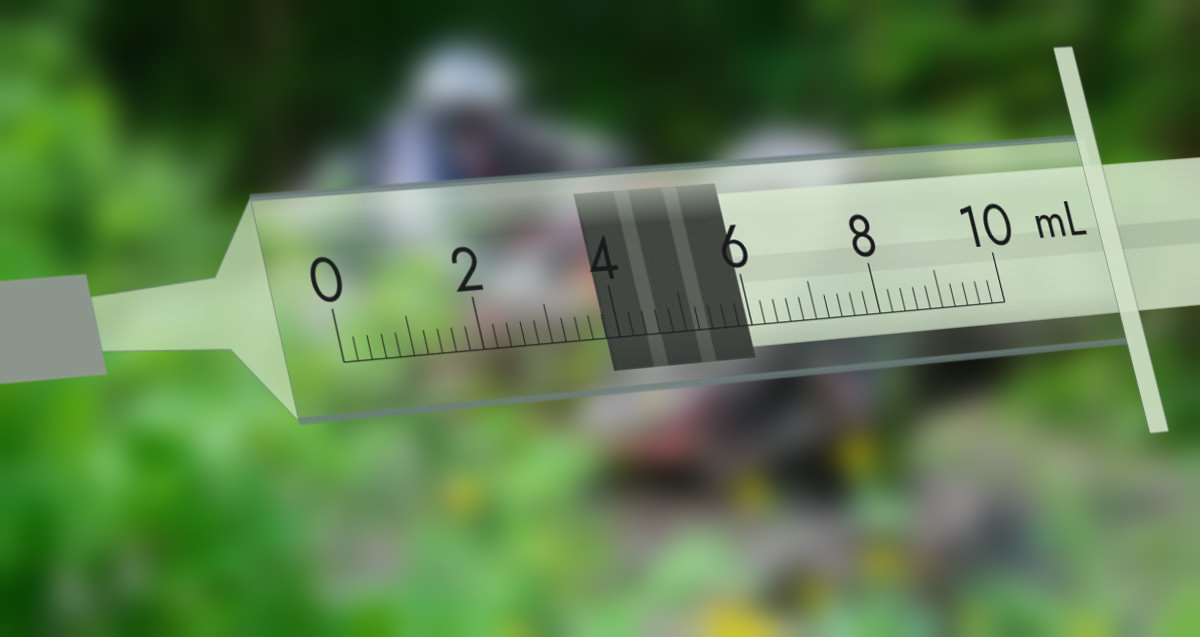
3.8 mL
